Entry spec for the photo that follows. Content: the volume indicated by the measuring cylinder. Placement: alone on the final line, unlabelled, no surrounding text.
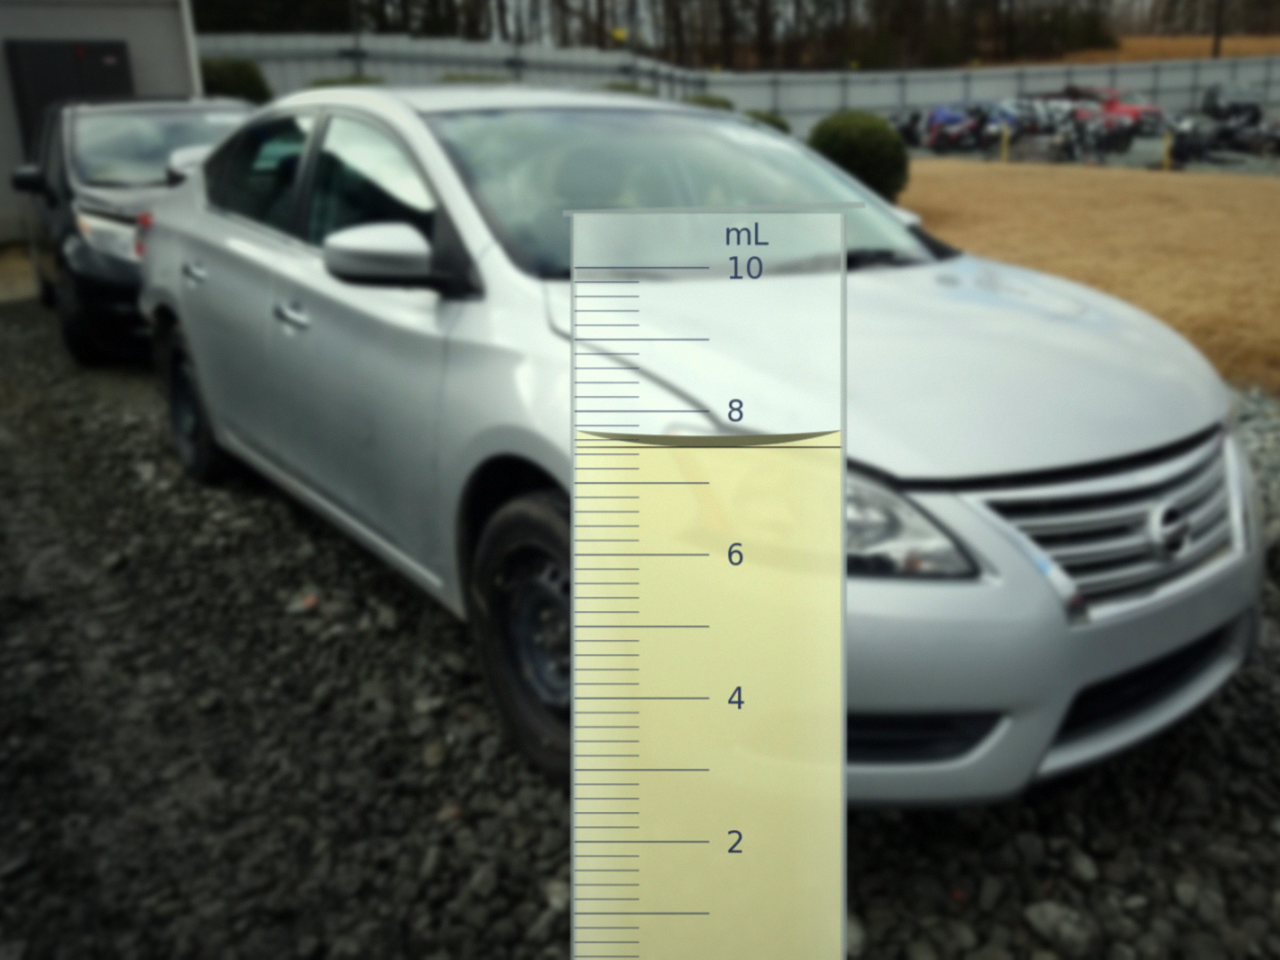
7.5 mL
